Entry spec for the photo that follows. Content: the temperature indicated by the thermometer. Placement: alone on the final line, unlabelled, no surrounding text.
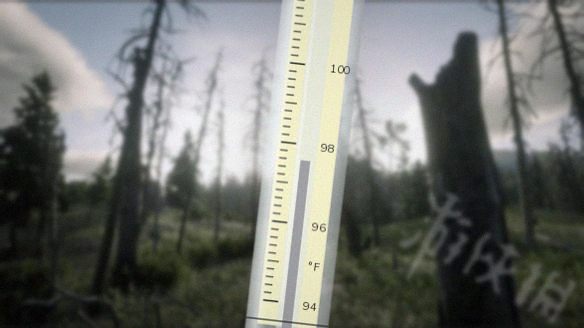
97.6 °F
